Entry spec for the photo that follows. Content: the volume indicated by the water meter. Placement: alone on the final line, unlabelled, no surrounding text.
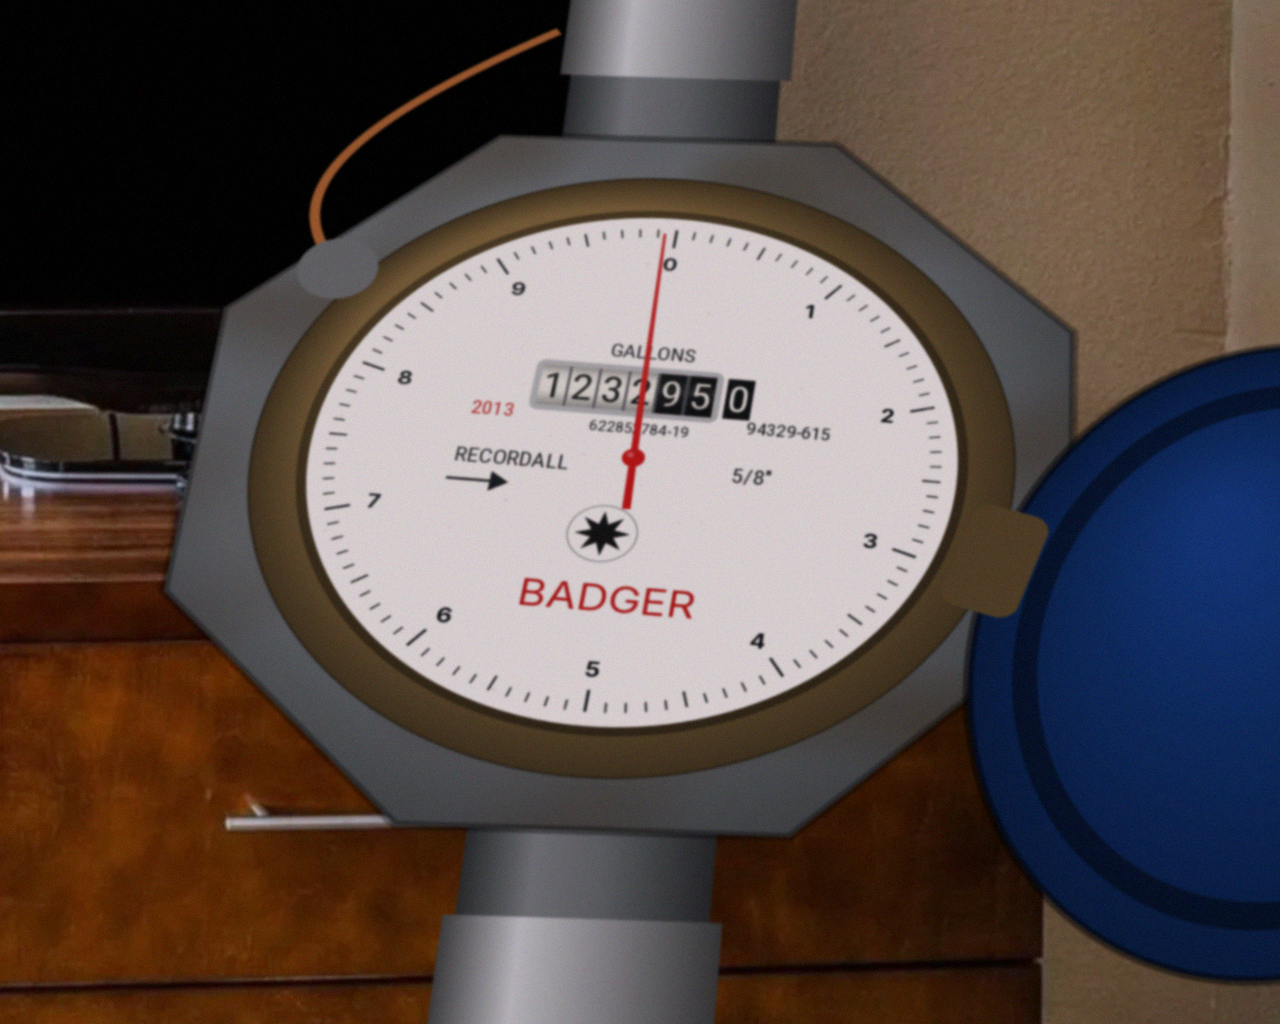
1232949.9 gal
